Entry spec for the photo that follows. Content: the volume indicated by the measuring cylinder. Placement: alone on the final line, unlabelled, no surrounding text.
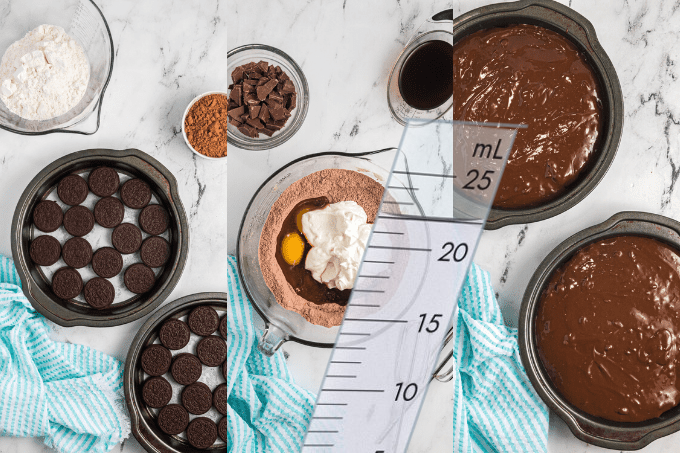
22 mL
